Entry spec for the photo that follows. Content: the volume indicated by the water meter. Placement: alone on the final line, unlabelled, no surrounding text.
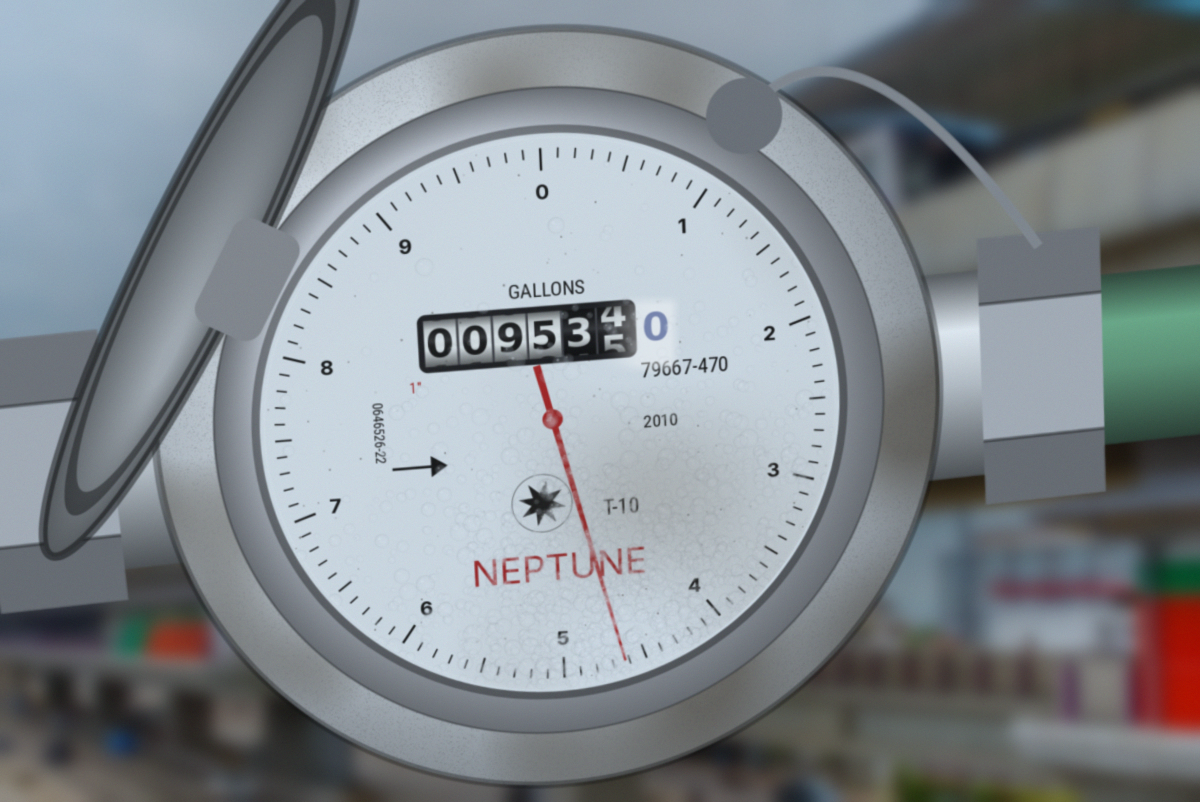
95344.6 gal
